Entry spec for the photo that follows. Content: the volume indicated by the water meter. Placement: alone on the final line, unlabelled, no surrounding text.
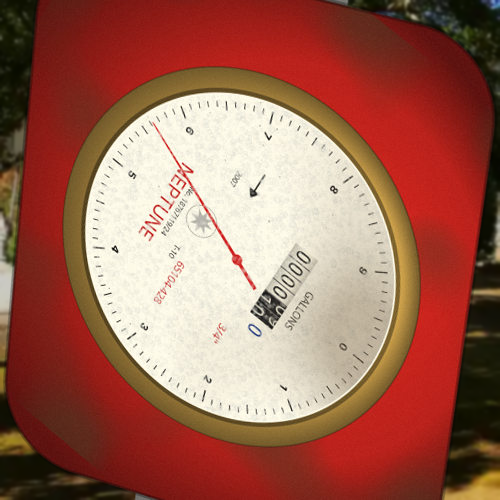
95.6 gal
